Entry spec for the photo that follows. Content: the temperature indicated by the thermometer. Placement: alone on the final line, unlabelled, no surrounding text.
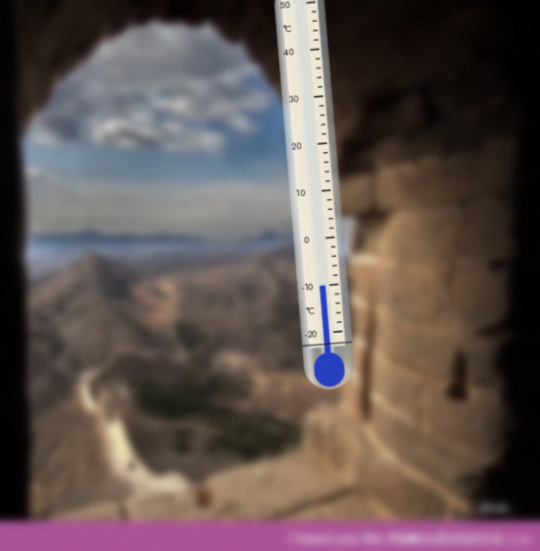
-10 °C
